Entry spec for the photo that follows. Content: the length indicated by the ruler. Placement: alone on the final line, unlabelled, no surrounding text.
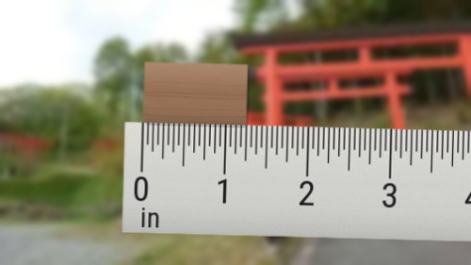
1.25 in
